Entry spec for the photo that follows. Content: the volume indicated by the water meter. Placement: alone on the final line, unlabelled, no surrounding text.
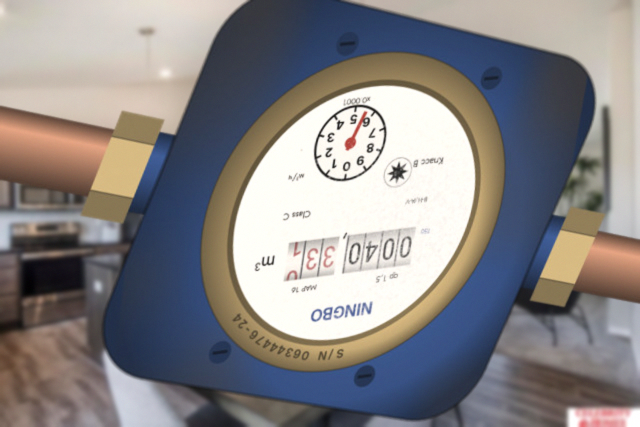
40.3305 m³
